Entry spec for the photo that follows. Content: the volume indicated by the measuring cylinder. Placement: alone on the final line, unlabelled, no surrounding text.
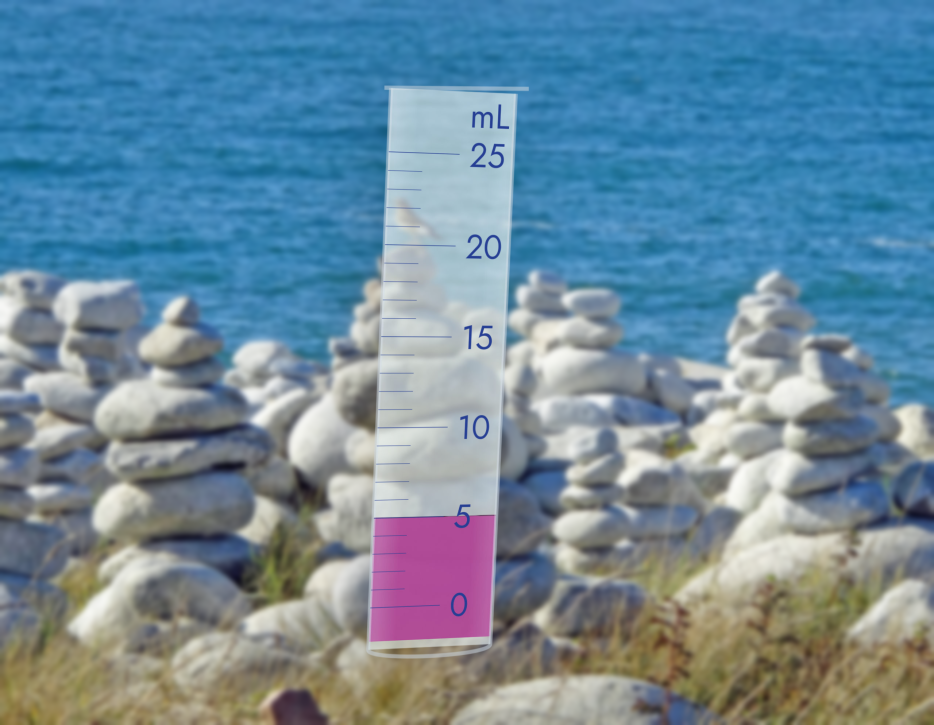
5 mL
